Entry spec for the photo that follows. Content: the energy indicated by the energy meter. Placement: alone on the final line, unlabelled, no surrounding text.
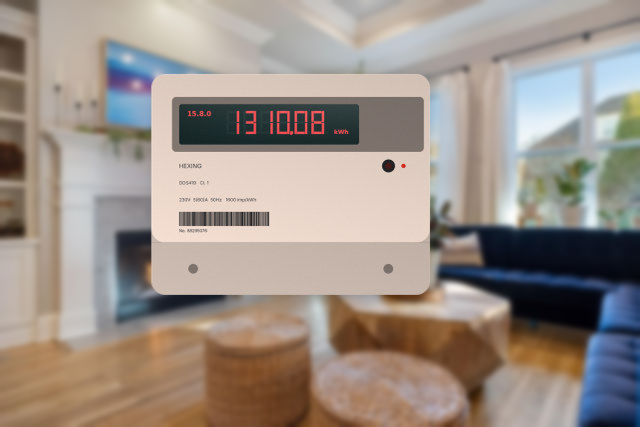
1310.08 kWh
